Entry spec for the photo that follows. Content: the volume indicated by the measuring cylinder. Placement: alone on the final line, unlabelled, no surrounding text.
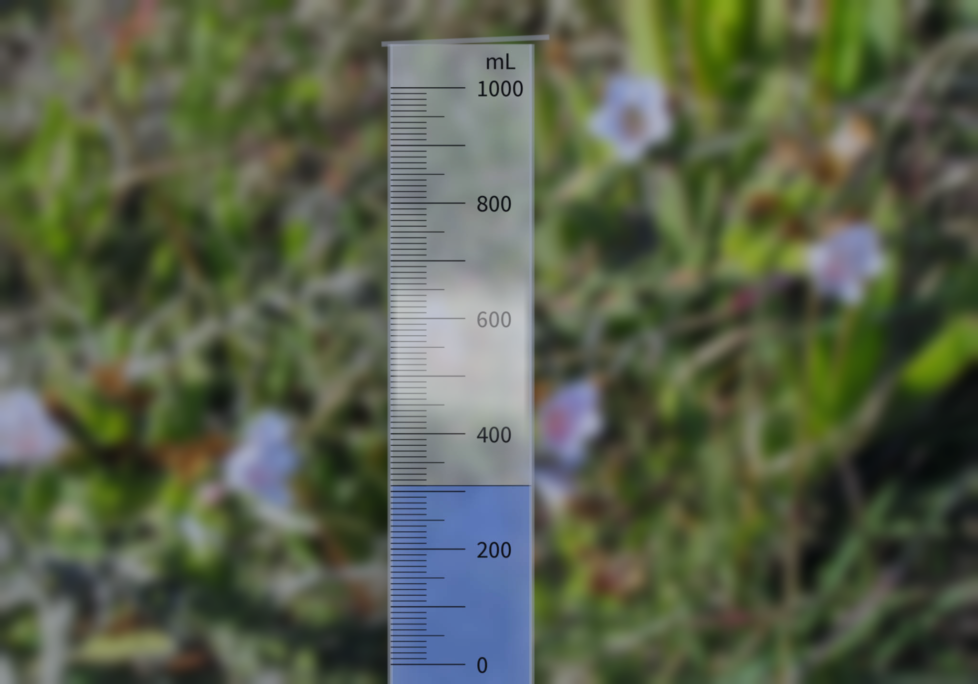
310 mL
